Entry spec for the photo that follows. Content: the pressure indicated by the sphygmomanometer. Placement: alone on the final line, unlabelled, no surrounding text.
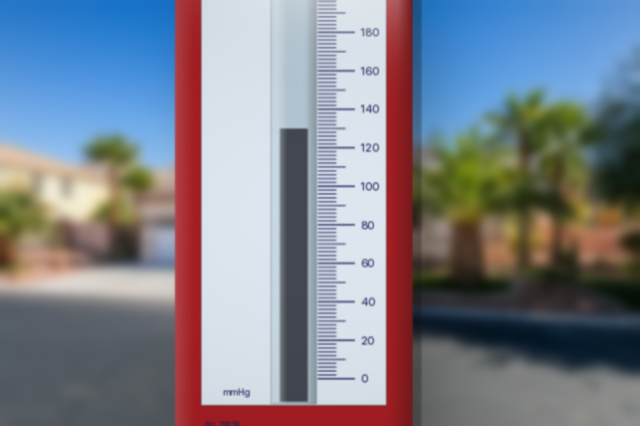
130 mmHg
